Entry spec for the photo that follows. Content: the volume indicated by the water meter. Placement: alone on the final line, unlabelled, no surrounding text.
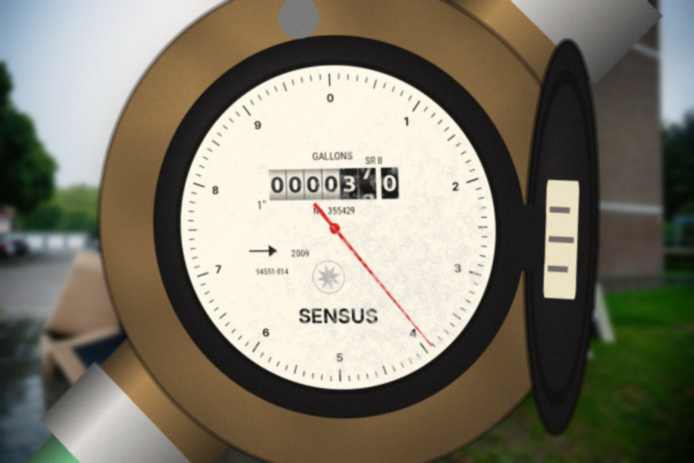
373.9 gal
